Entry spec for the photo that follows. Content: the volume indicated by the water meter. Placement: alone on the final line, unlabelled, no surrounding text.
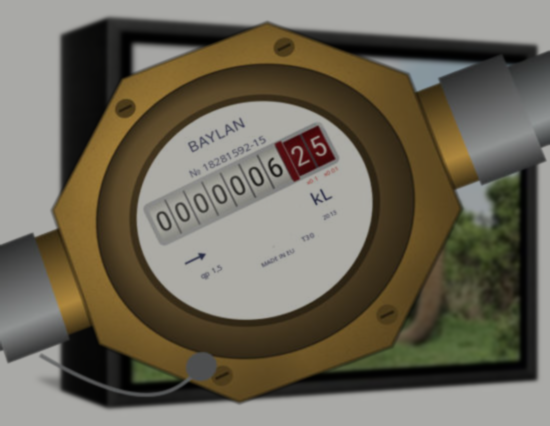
6.25 kL
